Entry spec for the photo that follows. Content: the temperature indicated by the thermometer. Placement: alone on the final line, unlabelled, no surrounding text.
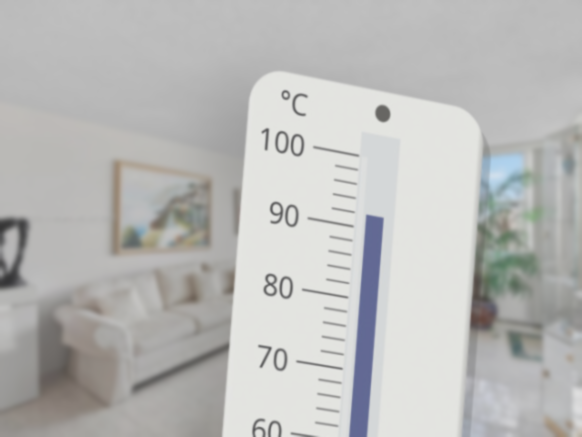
92 °C
